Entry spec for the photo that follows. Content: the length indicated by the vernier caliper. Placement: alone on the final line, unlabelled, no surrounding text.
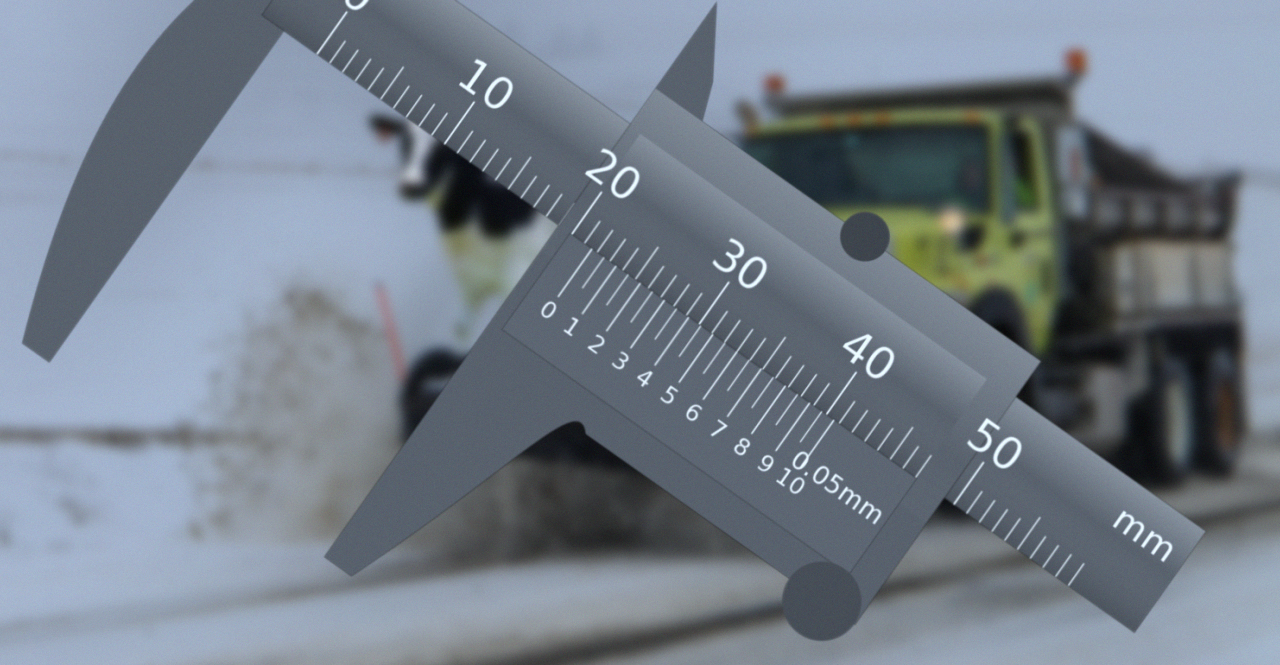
21.6 mm
